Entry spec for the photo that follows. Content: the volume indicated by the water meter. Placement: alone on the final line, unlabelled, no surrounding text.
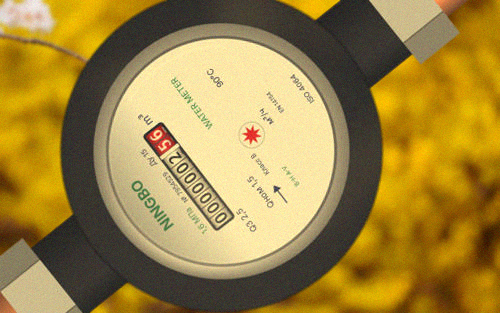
2.56 m³
